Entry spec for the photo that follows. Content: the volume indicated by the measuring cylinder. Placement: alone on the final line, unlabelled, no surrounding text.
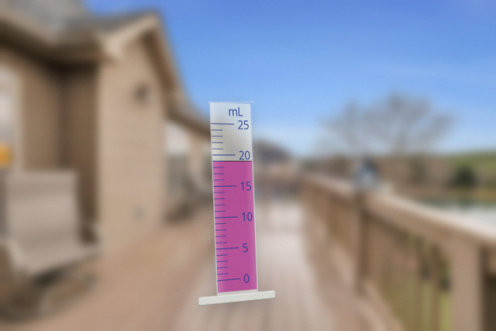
19 mL
